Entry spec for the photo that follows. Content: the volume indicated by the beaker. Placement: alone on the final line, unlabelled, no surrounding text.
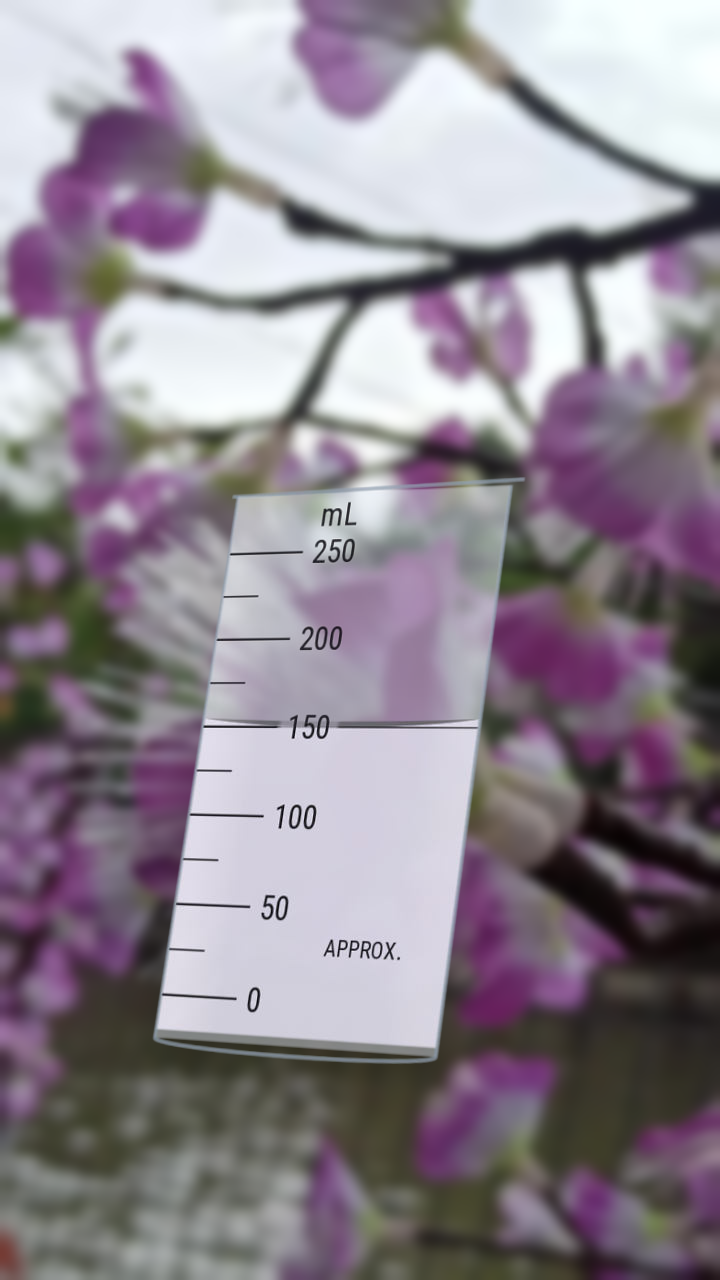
150 mL
